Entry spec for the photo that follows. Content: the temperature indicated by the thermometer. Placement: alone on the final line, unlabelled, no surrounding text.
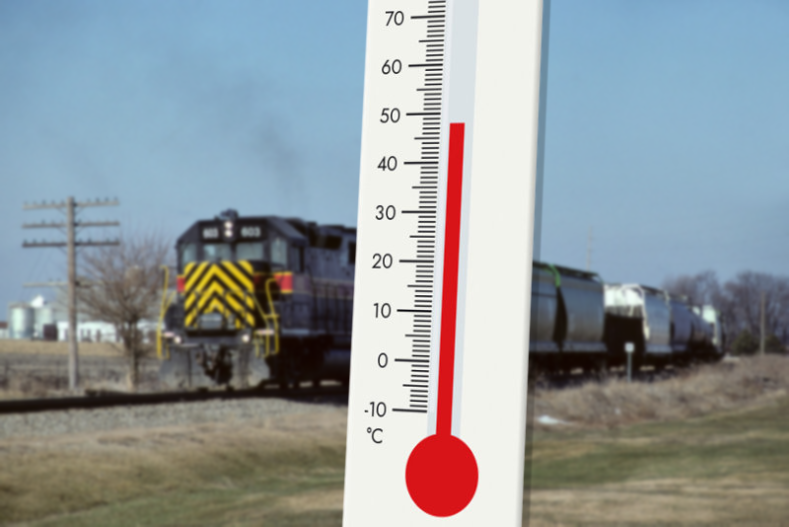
48 °C
